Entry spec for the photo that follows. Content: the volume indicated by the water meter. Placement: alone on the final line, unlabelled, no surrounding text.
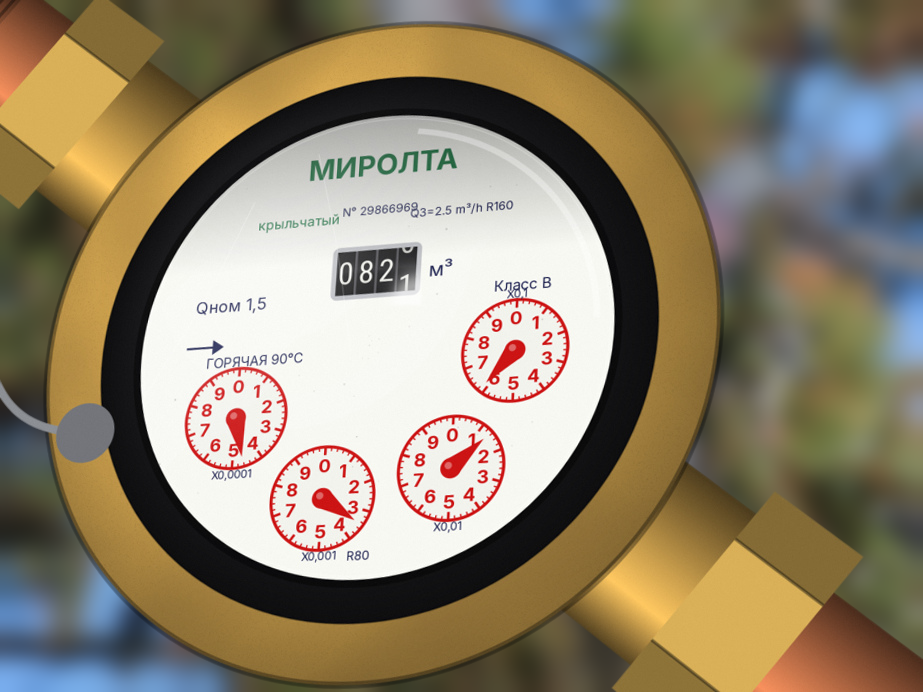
820.6134 m³
